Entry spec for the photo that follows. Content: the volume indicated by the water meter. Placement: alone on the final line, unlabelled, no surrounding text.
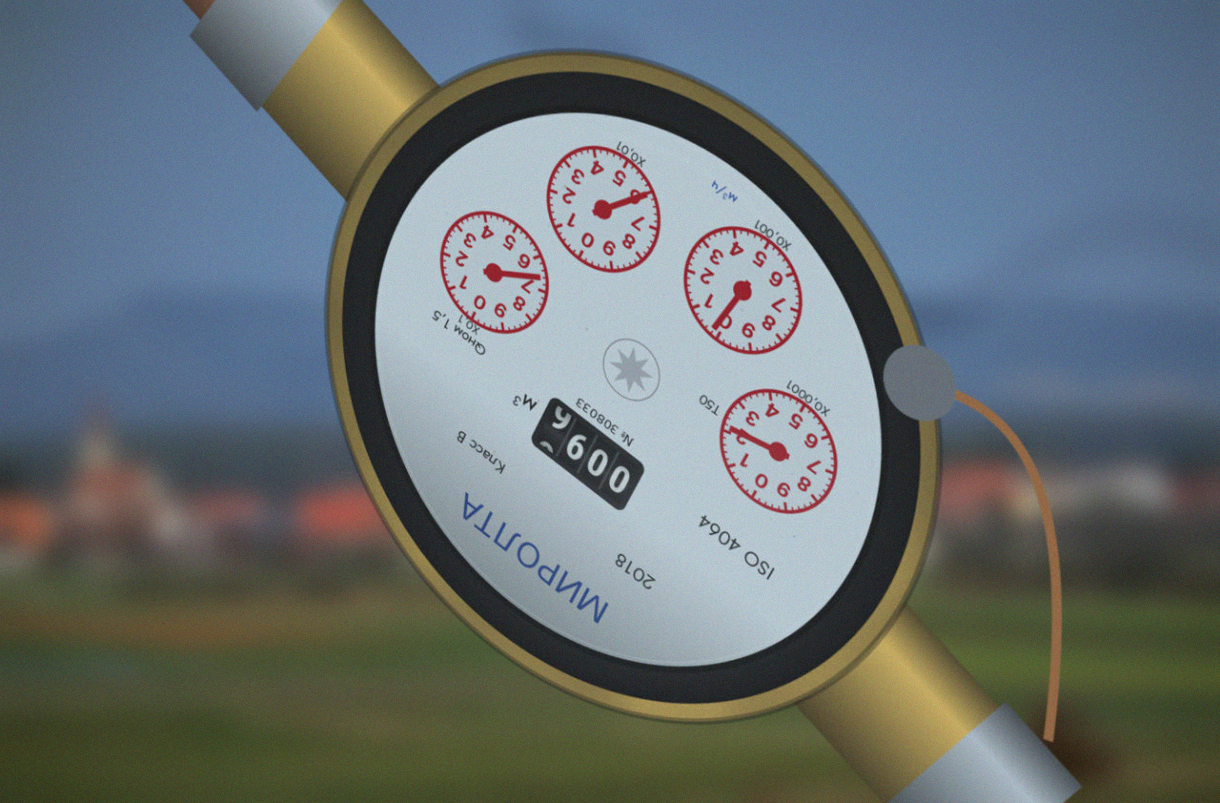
95.6602 m³
